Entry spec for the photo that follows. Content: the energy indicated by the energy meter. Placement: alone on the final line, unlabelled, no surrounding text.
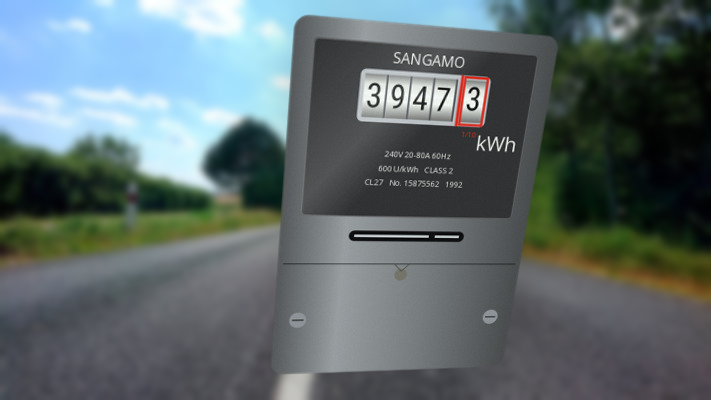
3947.3 kWh
